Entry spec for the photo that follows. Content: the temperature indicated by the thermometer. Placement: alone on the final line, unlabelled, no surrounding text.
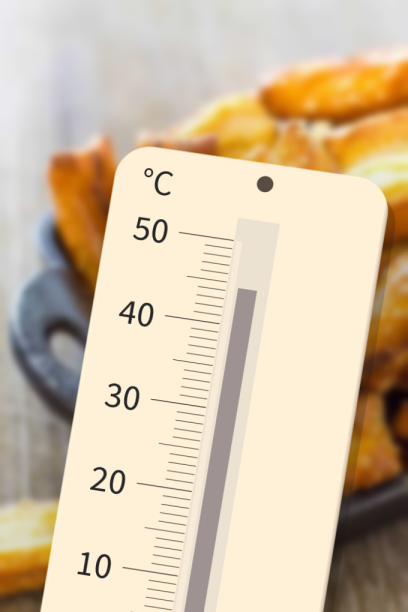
44.5 °C
